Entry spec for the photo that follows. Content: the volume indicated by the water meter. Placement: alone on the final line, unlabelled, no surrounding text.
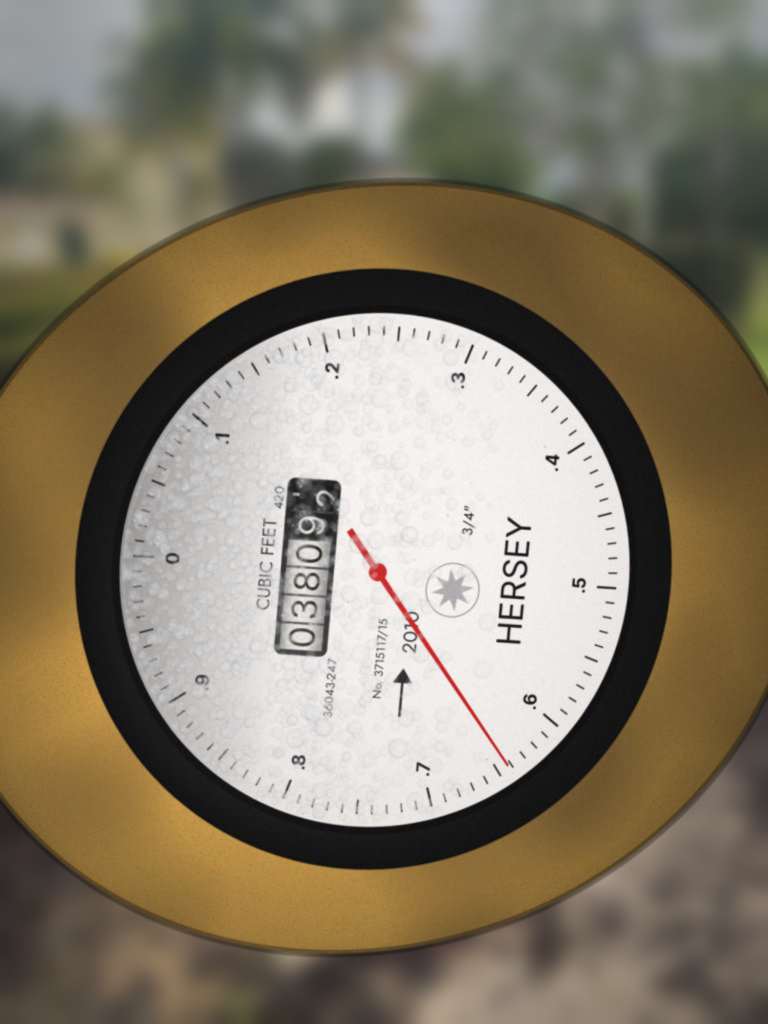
38091.64 ft³
